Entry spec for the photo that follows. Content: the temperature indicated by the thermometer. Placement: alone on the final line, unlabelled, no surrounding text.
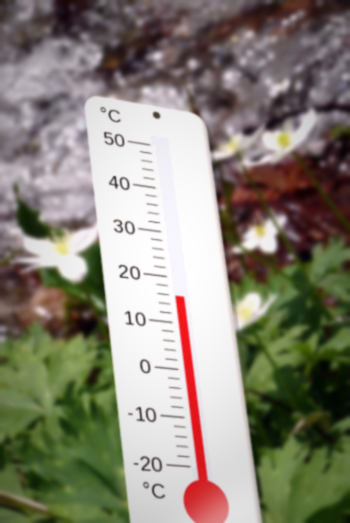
16 °C
